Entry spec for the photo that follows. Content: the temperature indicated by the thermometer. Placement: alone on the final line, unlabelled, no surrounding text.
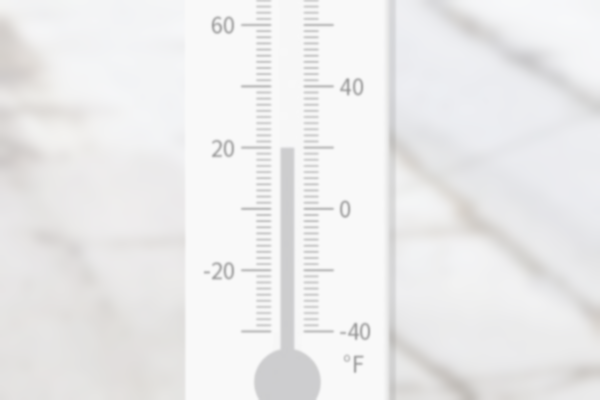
20 °F
